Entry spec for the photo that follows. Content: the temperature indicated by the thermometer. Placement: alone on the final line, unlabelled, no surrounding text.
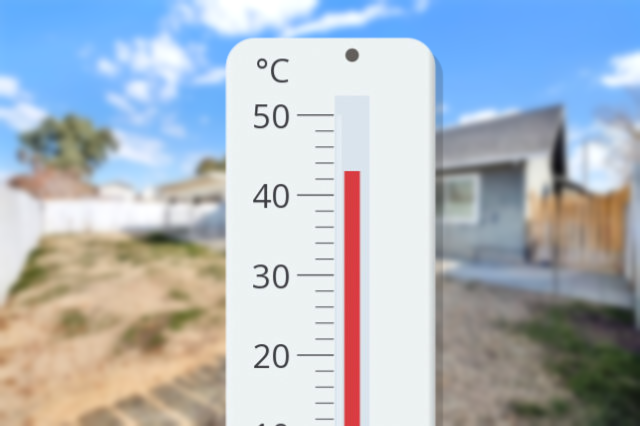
43 °C
